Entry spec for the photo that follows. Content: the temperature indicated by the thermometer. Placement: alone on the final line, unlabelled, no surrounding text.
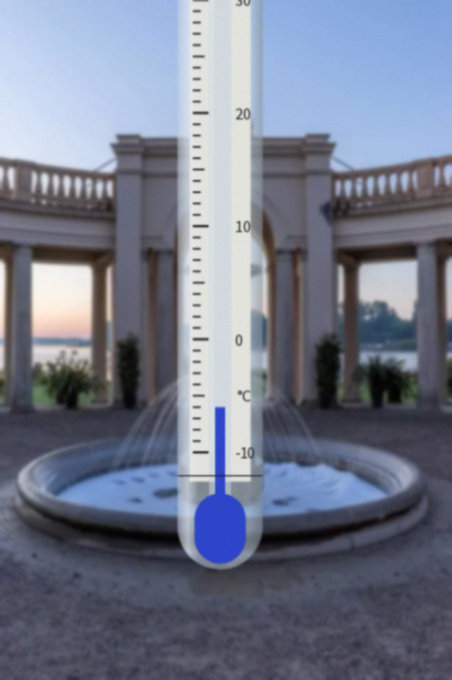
-6 °C
